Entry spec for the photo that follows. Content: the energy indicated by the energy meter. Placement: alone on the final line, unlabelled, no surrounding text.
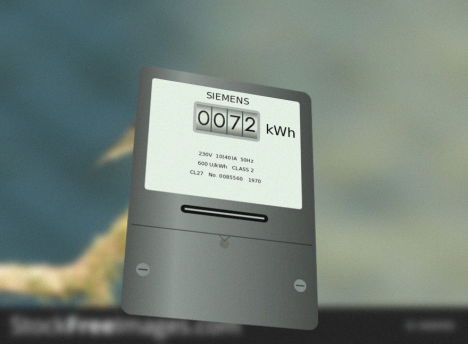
72 kWh
